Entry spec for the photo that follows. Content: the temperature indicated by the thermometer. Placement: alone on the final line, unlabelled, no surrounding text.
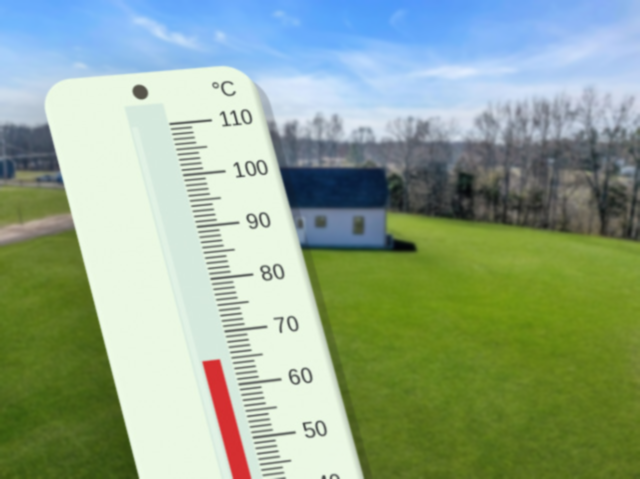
65 °C
